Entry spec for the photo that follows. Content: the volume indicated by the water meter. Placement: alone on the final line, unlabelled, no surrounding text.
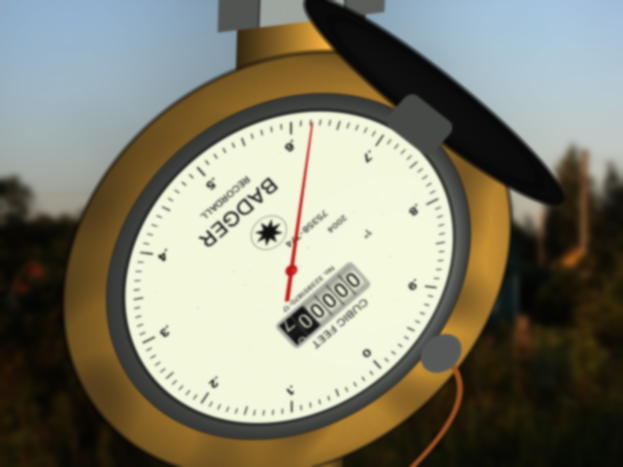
6.62 ft³
